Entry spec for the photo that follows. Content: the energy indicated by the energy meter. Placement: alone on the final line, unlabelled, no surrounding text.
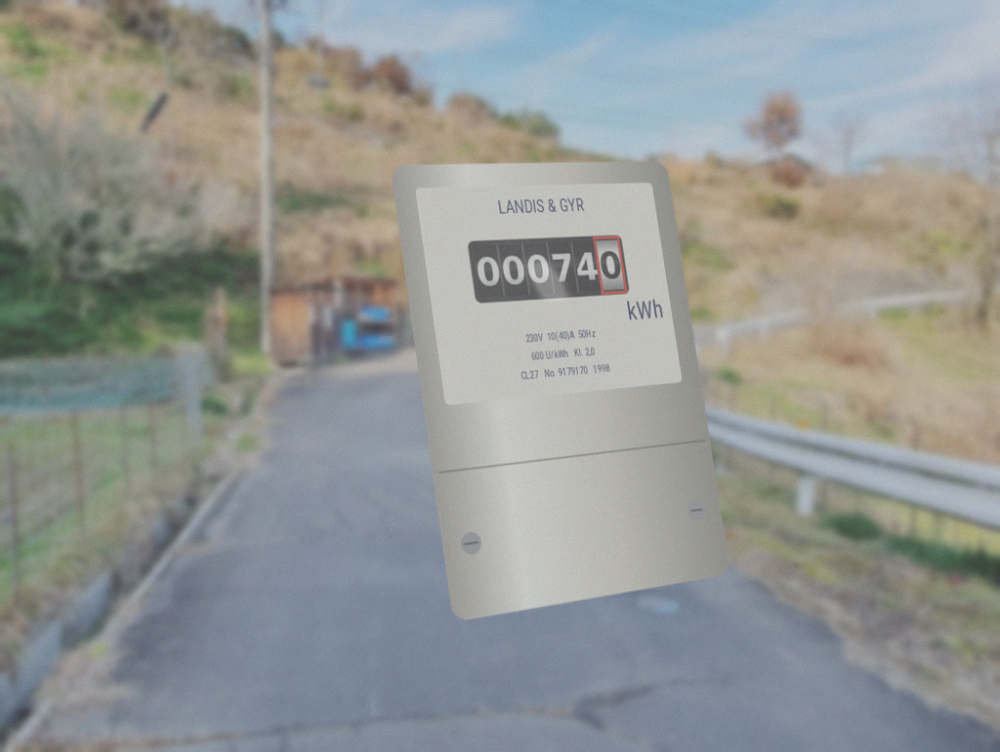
74.0 kWh
